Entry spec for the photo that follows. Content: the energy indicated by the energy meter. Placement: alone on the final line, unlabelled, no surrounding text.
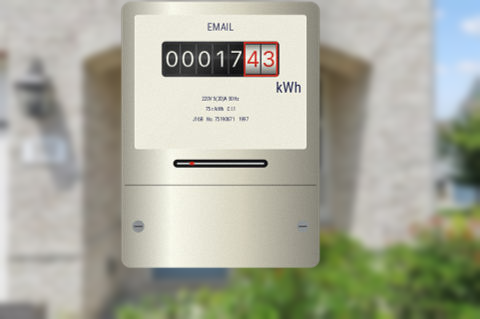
17.43 kWh
